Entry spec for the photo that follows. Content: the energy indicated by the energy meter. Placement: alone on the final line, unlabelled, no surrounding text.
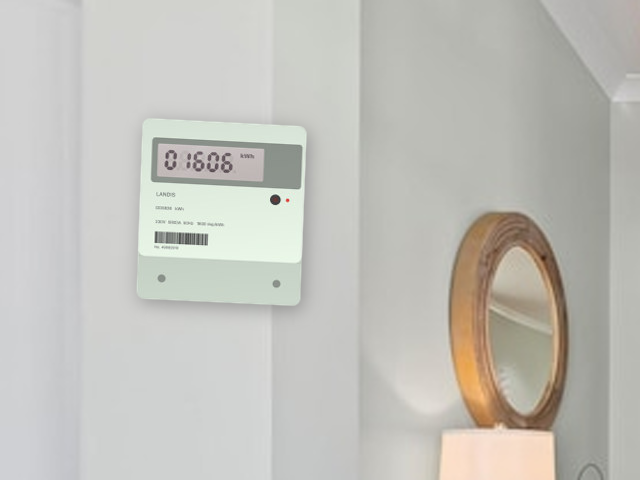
1606 kWh
